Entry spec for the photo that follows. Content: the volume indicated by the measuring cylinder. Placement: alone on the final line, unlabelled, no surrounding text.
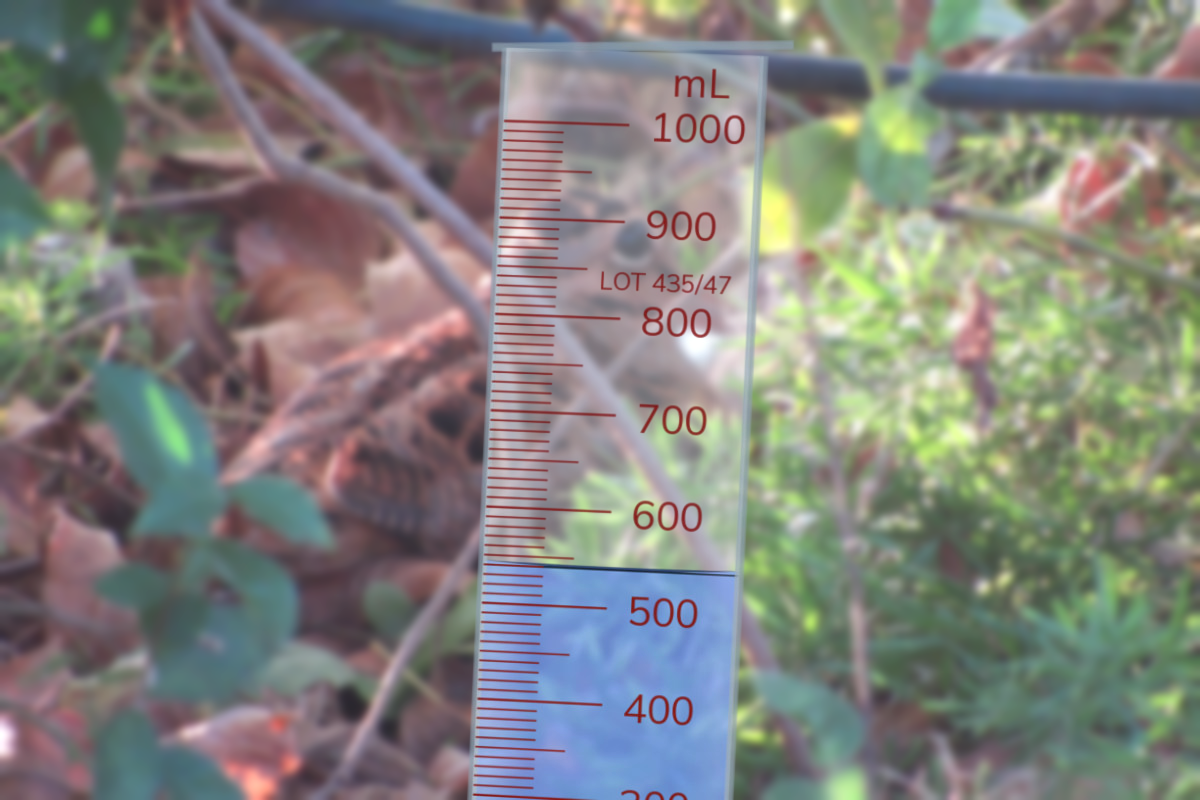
540 mL
